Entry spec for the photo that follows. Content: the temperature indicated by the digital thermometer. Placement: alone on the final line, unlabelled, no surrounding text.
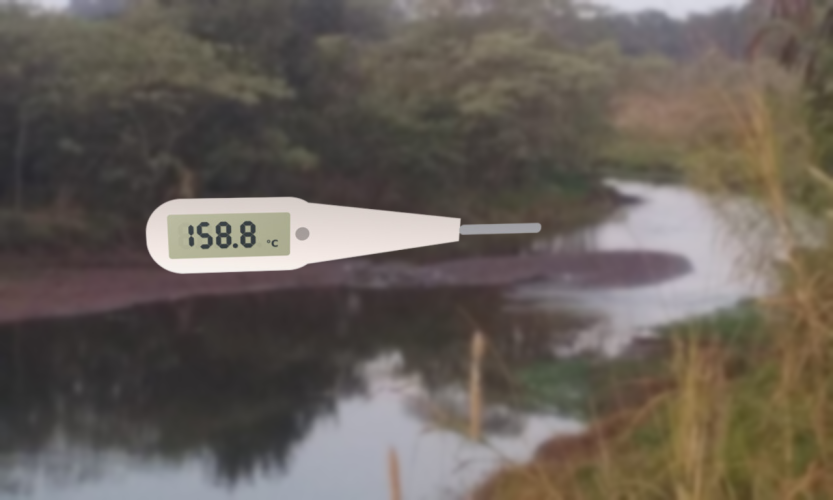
158.8 °C
